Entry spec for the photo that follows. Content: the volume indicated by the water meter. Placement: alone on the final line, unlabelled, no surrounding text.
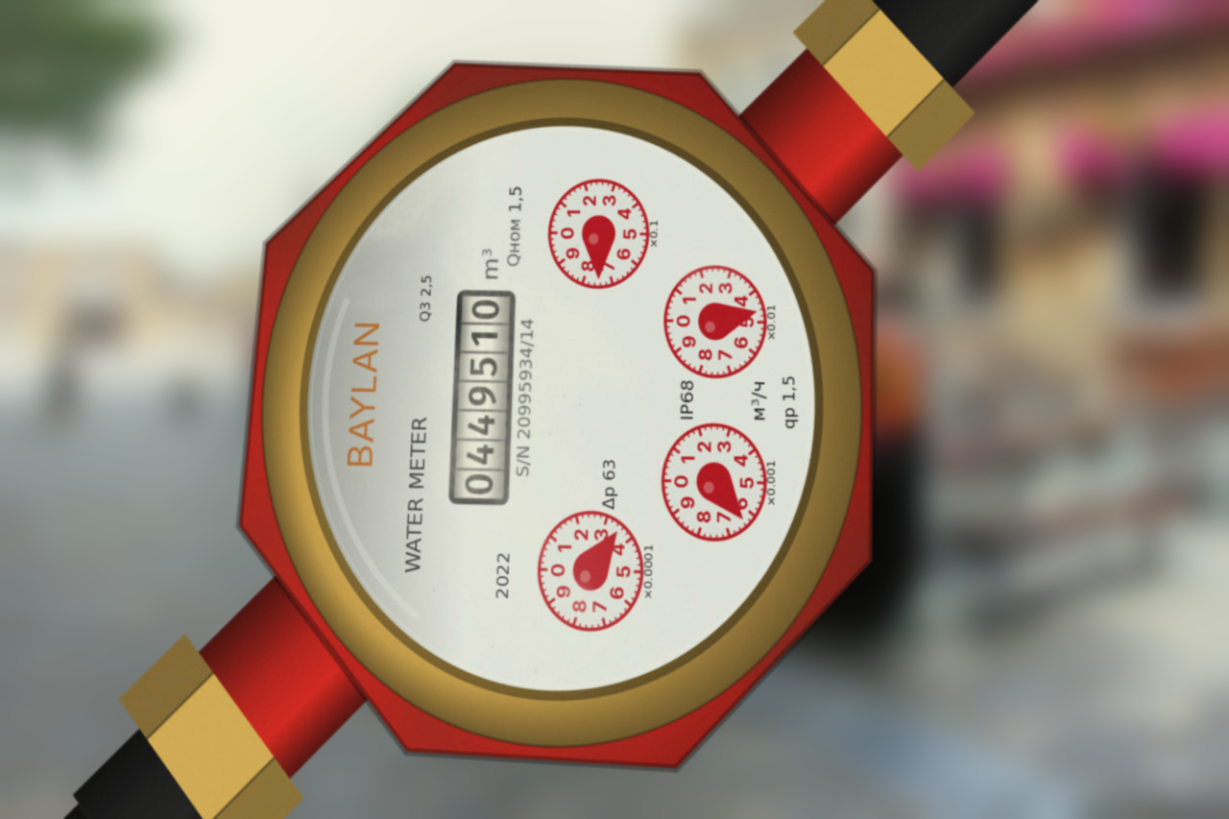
449510.7463 m³
